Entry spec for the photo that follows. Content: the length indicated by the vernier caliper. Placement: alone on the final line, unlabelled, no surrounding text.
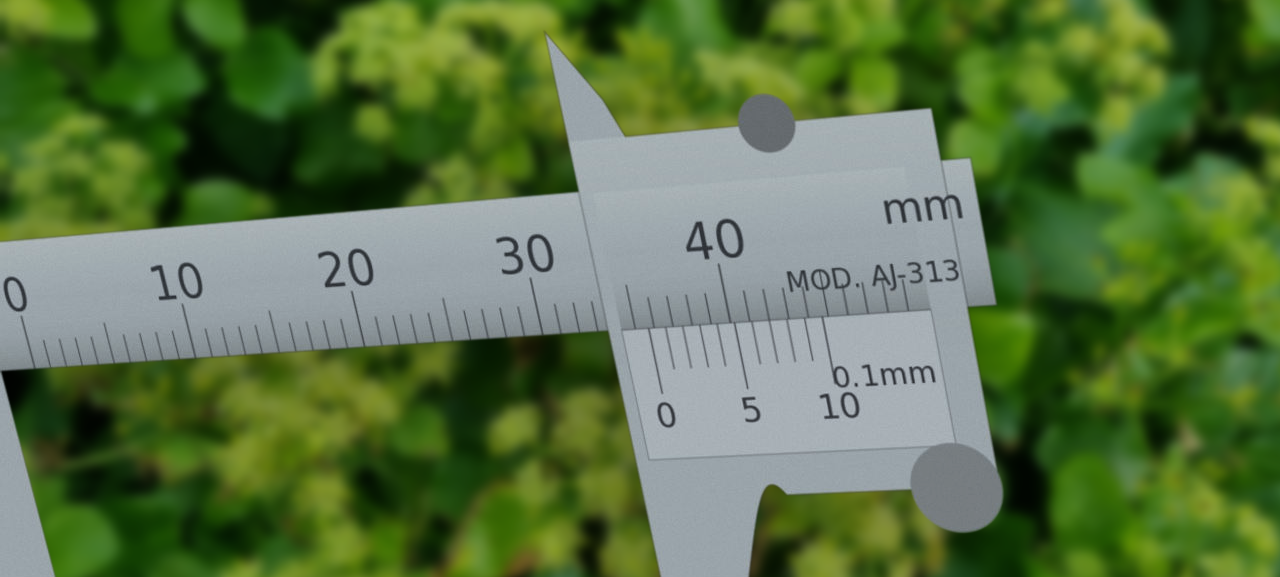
35.7 mm
